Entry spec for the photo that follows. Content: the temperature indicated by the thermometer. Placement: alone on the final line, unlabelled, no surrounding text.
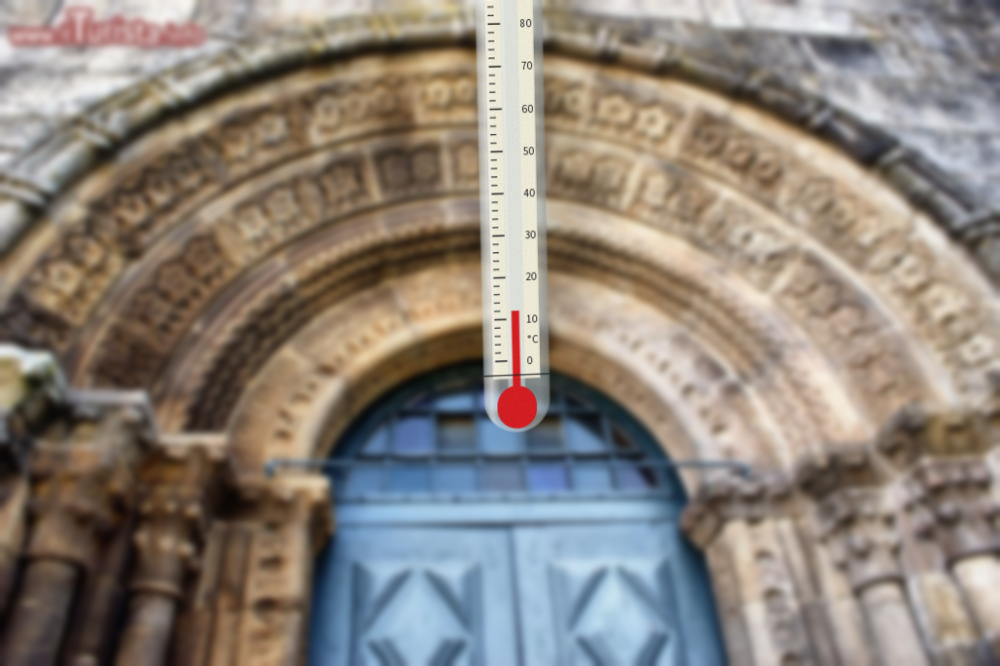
12 °C
